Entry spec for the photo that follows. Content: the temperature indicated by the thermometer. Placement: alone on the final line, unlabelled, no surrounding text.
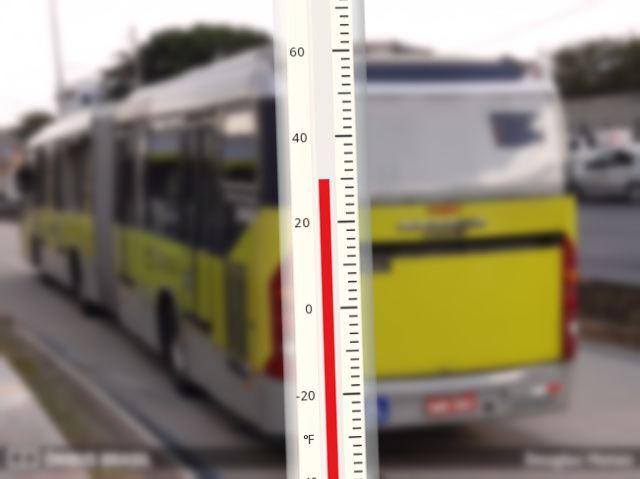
30 °F
